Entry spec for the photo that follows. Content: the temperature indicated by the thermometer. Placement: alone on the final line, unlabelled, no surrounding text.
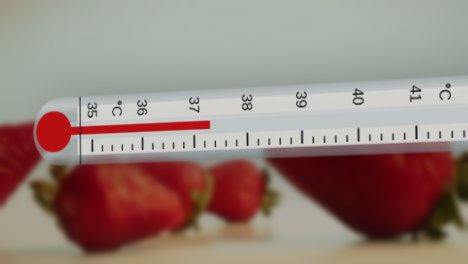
37.3 °C
